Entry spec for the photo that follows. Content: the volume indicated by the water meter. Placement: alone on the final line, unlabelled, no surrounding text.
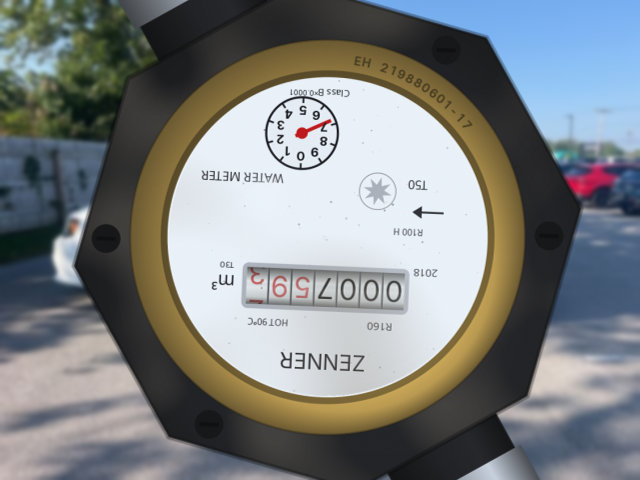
7.5926 m³
